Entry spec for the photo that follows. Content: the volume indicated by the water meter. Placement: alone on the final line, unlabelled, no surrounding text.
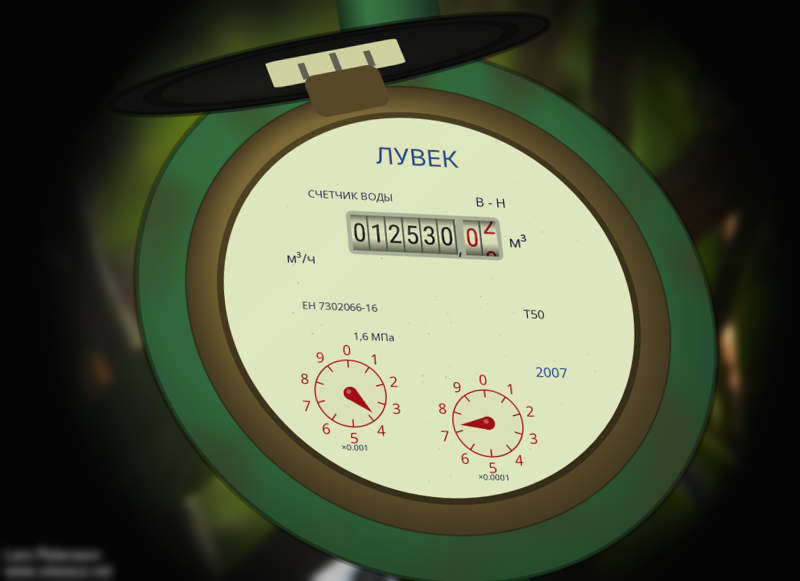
12530.0237 m³
